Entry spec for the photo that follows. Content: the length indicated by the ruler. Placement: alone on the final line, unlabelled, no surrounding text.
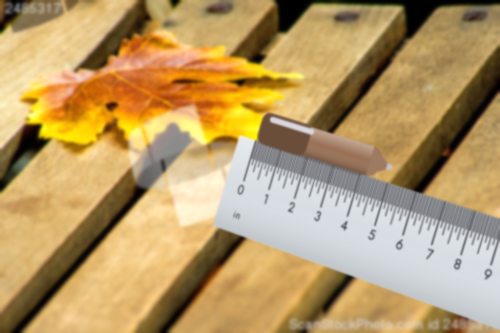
5 in
